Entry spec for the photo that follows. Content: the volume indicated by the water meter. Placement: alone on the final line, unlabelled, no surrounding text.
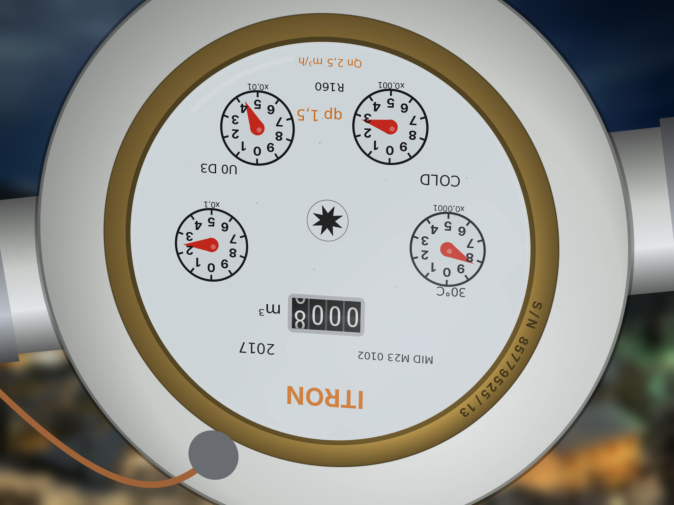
8.2428 m³
